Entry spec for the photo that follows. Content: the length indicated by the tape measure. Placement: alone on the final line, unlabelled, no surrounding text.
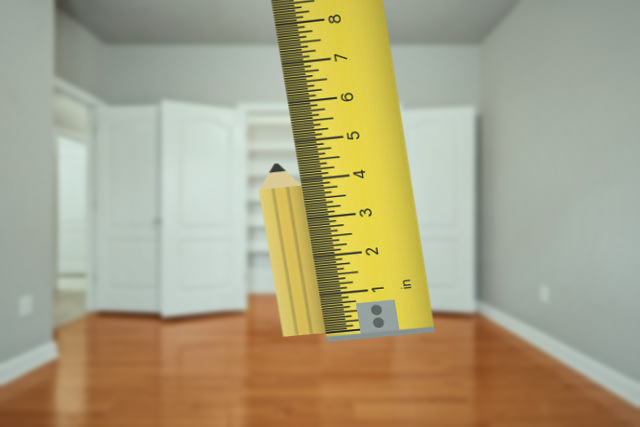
4.5 in
